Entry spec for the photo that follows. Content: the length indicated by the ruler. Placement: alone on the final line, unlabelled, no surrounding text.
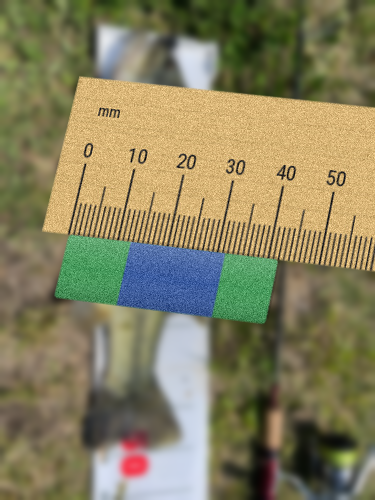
42 mm
